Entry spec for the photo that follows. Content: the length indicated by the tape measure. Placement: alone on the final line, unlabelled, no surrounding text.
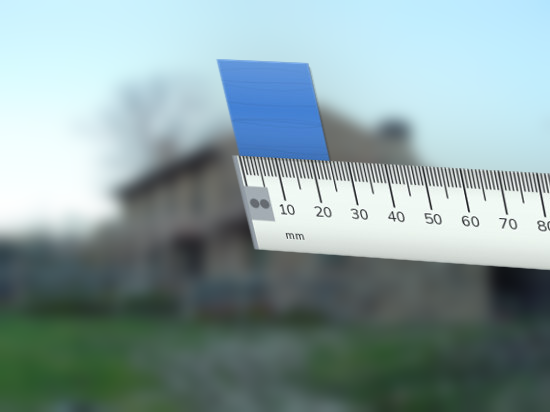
25 mm
